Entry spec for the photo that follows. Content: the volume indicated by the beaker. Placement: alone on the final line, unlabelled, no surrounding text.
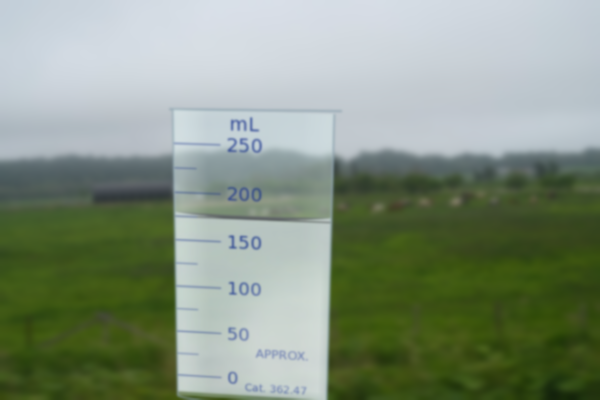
175 mL
